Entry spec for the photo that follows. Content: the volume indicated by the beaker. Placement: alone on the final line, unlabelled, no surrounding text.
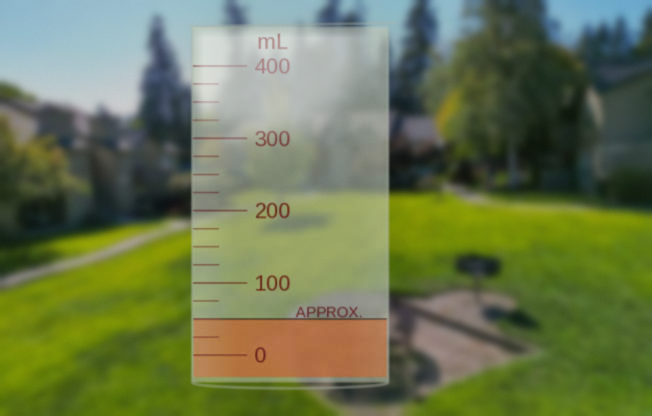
50 mL
